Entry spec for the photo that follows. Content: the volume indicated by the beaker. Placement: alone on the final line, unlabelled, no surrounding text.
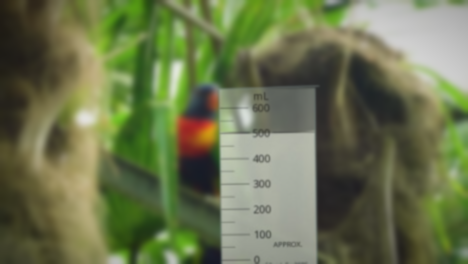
500 mL
